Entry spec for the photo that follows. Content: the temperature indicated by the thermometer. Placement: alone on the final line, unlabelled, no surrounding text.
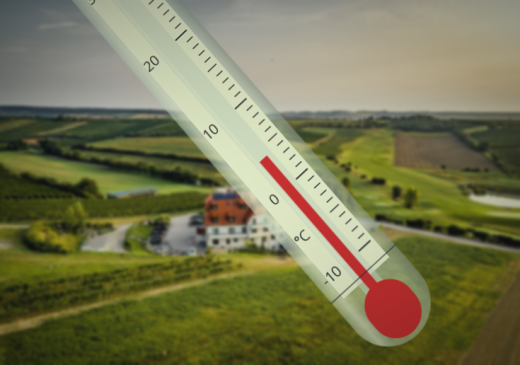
4 °C
